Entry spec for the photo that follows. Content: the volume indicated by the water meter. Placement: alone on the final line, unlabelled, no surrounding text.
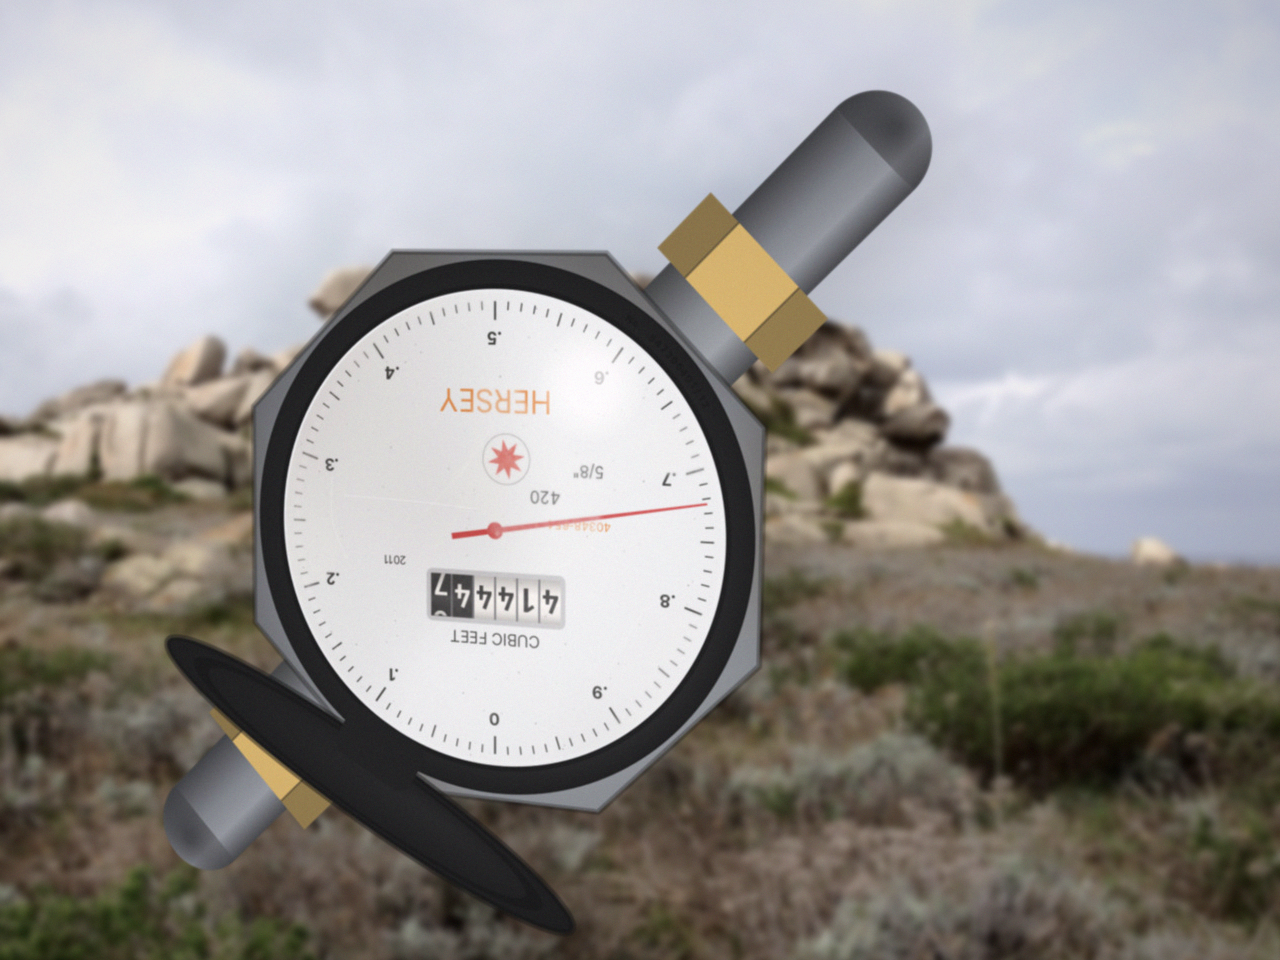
414446.72 ft³
